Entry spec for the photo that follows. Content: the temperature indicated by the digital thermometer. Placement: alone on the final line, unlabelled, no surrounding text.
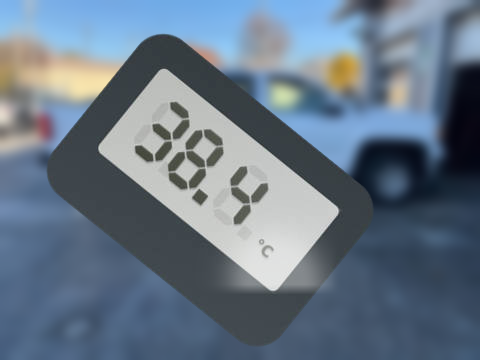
38.4 °C
